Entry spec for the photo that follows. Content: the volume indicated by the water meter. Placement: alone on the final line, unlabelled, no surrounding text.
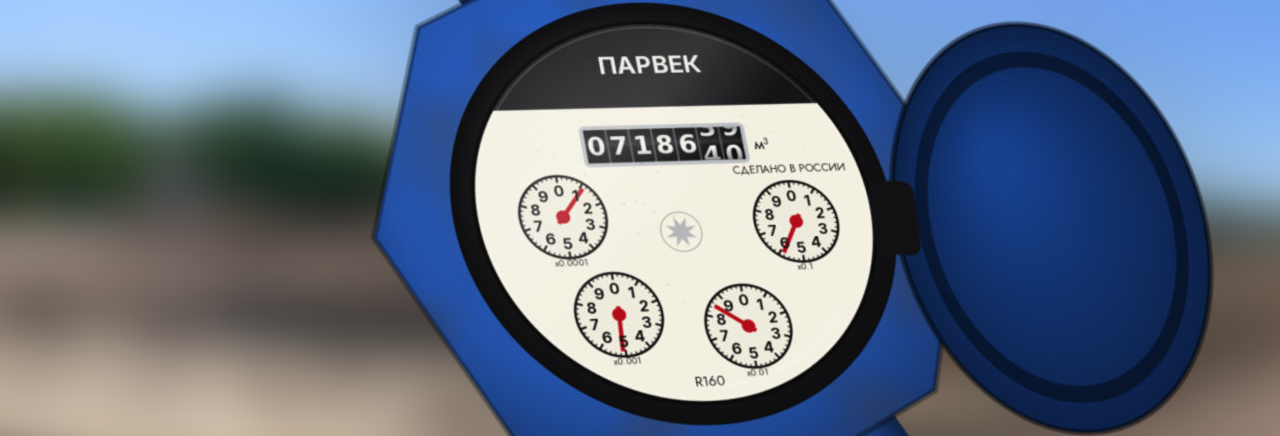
718639.5851 m³
